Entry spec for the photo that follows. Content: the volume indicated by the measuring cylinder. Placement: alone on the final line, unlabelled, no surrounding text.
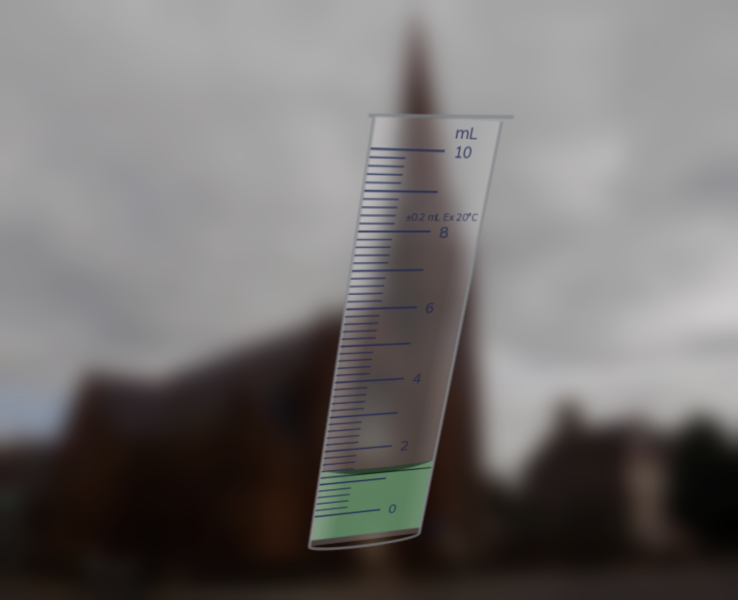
1.2 mL
